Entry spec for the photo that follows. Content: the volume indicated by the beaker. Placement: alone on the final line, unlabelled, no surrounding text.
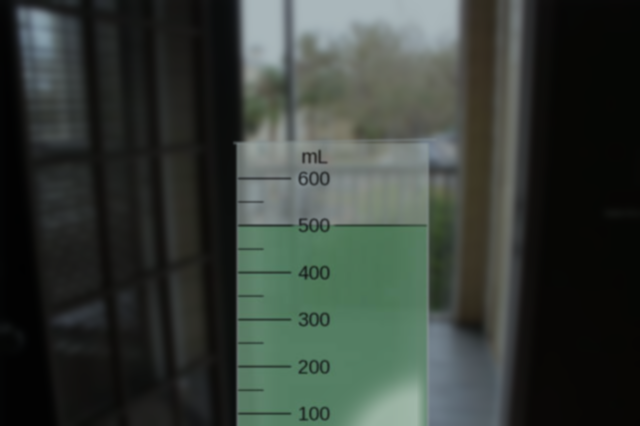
500 mL
